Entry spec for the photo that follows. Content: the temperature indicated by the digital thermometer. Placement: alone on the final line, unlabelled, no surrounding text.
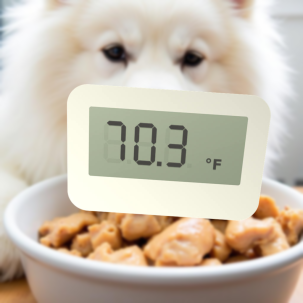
70.3 °F
